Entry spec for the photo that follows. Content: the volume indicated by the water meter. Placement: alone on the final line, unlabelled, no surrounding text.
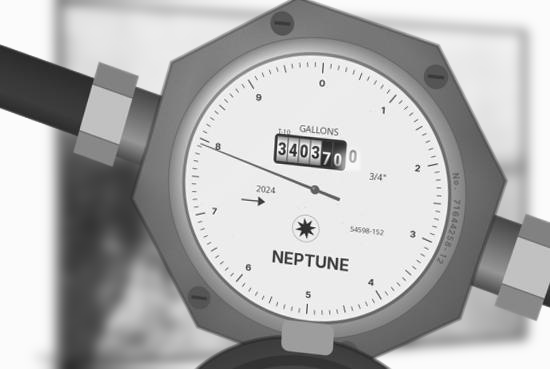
3403697.9 gal
